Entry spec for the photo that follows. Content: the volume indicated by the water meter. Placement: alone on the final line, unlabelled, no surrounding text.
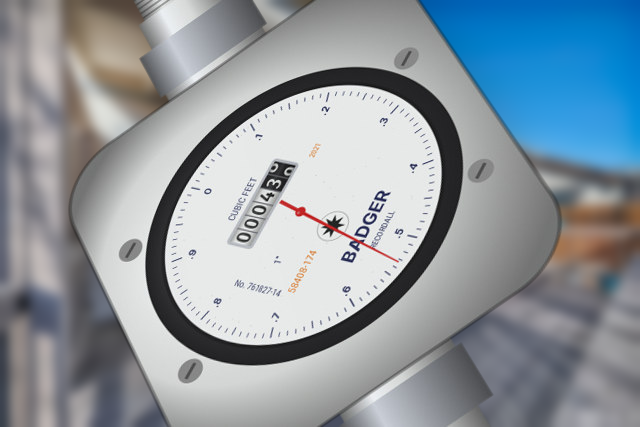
438.53 ft³
